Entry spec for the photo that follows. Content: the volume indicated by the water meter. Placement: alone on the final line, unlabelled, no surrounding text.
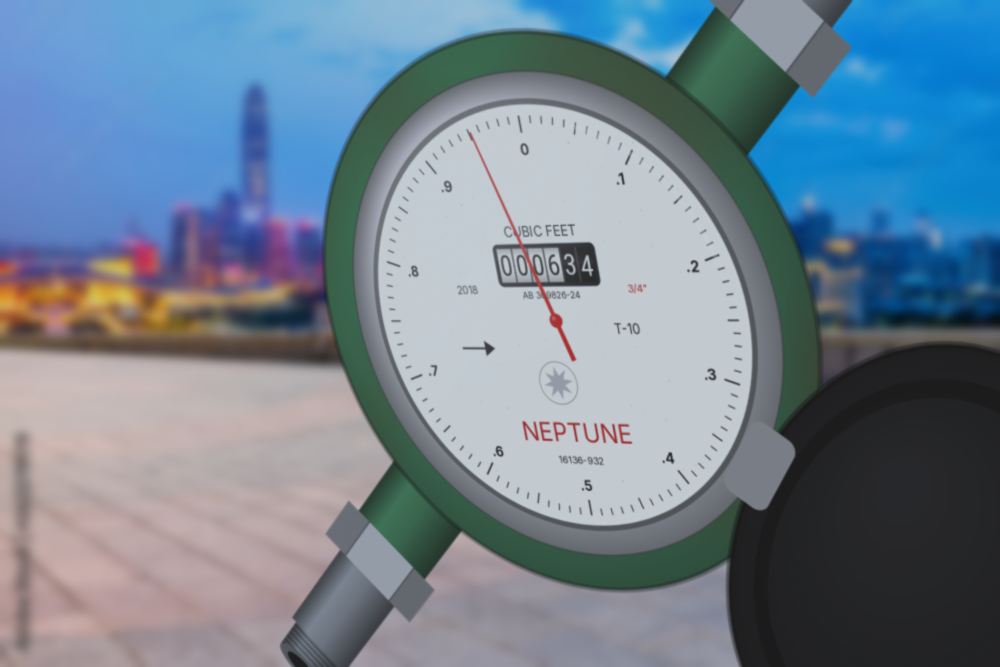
633.95 ft³
